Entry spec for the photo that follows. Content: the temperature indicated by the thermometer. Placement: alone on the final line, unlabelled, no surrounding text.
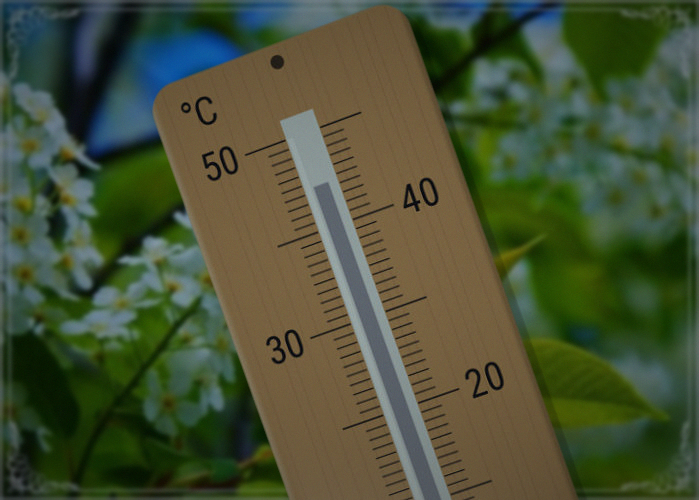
44.5 °C
